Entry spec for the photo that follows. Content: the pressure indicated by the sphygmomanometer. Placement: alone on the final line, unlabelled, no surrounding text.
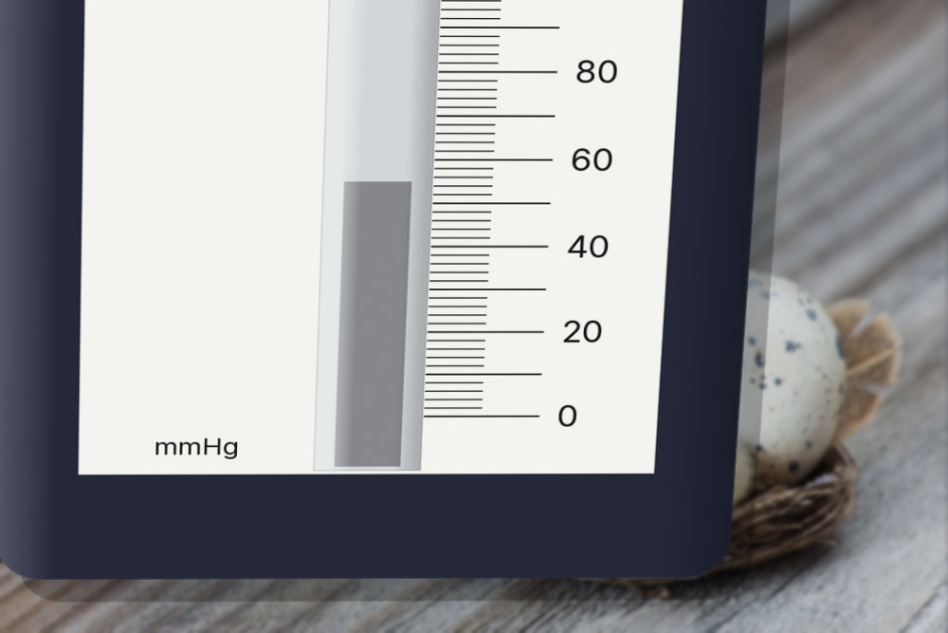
55 mmHg
